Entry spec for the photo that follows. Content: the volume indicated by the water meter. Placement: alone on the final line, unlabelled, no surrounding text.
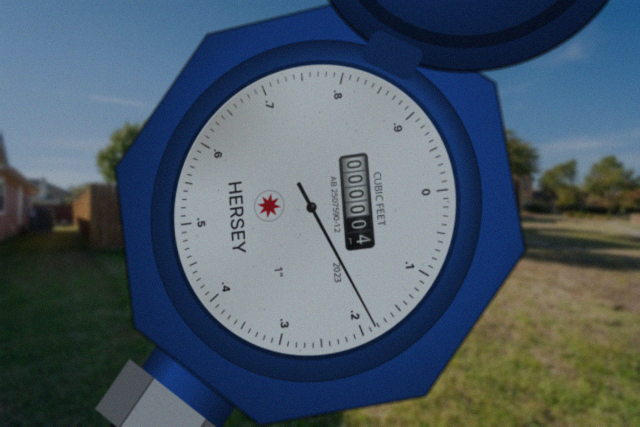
4.18 ft³
